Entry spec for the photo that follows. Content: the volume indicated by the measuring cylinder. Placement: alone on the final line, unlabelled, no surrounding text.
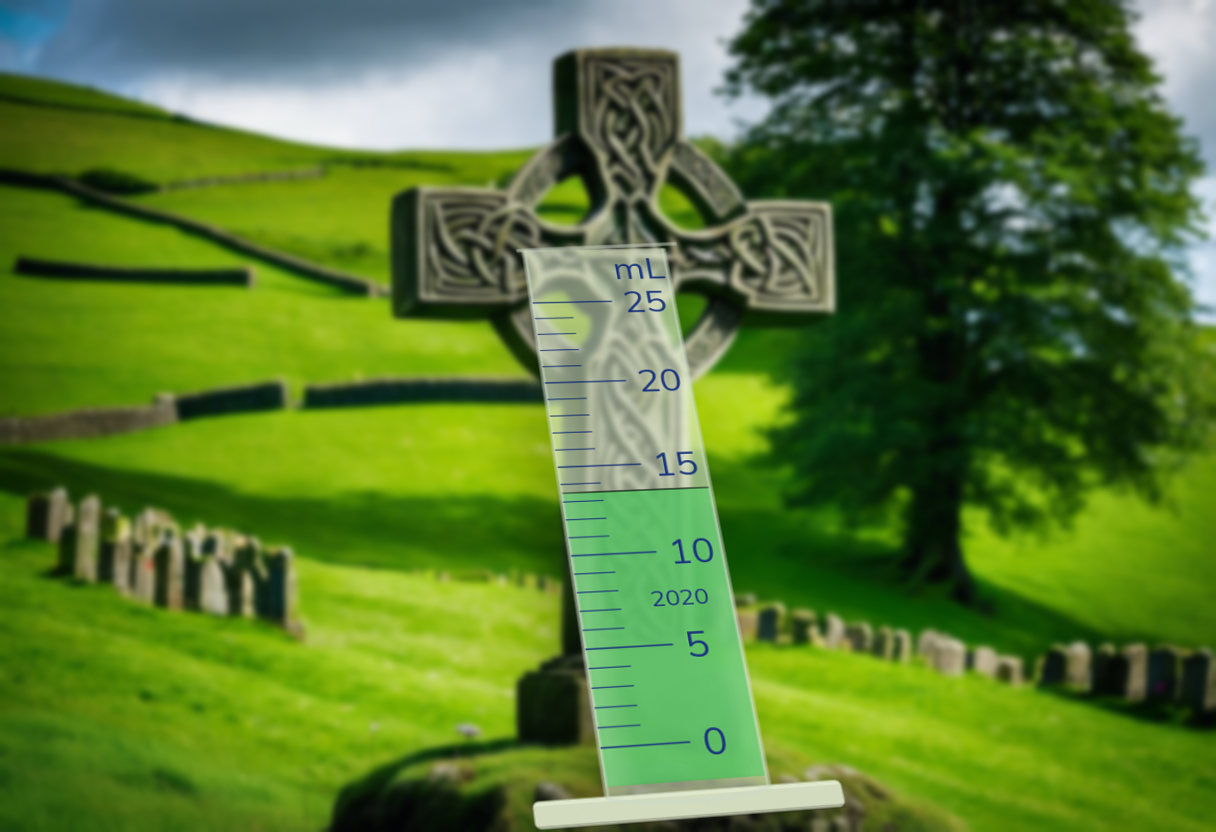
13.5 mL
